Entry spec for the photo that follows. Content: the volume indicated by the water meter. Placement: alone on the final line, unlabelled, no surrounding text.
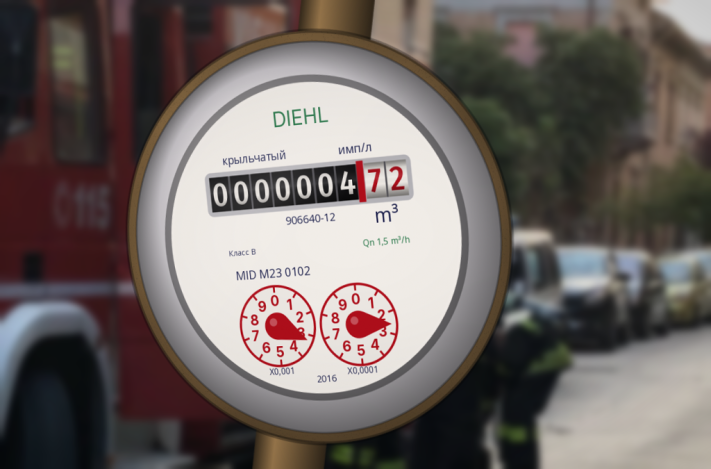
4.7232 m³
